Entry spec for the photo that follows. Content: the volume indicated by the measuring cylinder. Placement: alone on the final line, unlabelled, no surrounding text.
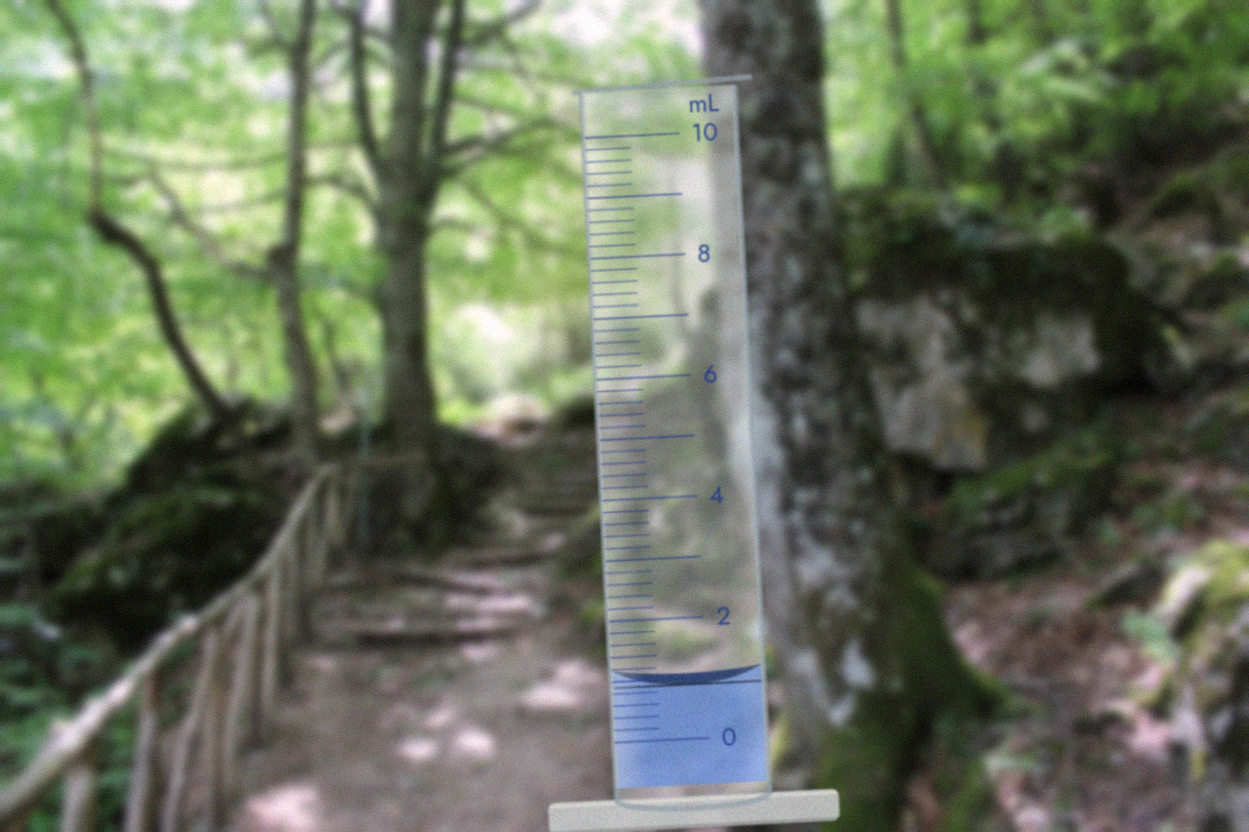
0.9 mL
